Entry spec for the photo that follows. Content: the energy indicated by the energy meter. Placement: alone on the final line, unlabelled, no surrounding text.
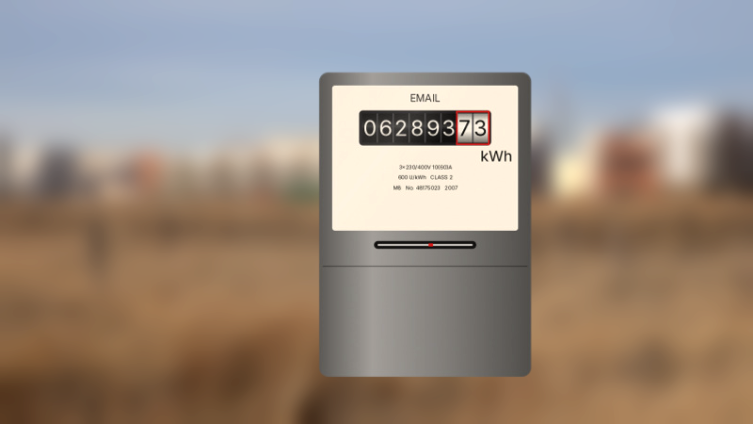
62893.73 kWh
